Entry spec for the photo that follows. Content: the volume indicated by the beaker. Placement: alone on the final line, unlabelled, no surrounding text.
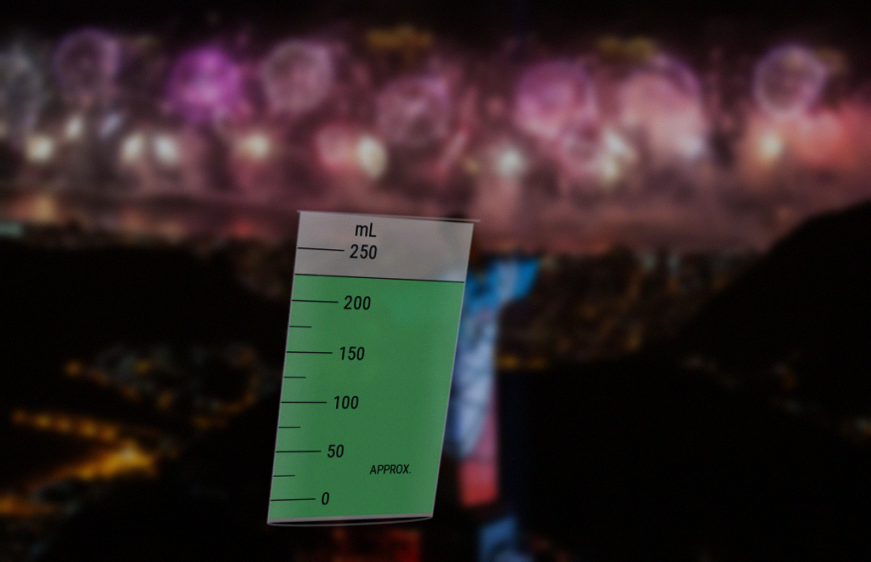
225 mL
